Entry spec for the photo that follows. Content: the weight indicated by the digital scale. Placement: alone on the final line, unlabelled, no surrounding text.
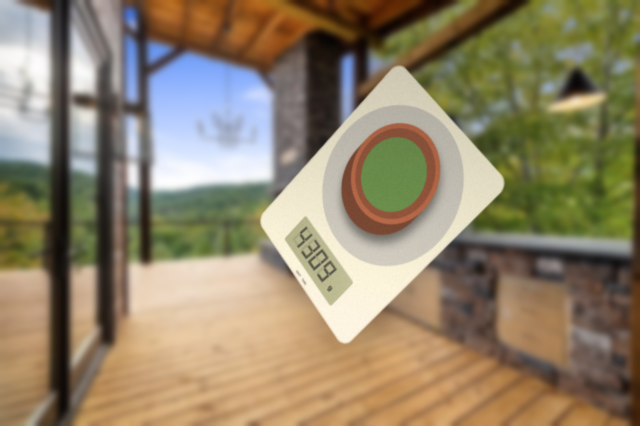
4309 g
